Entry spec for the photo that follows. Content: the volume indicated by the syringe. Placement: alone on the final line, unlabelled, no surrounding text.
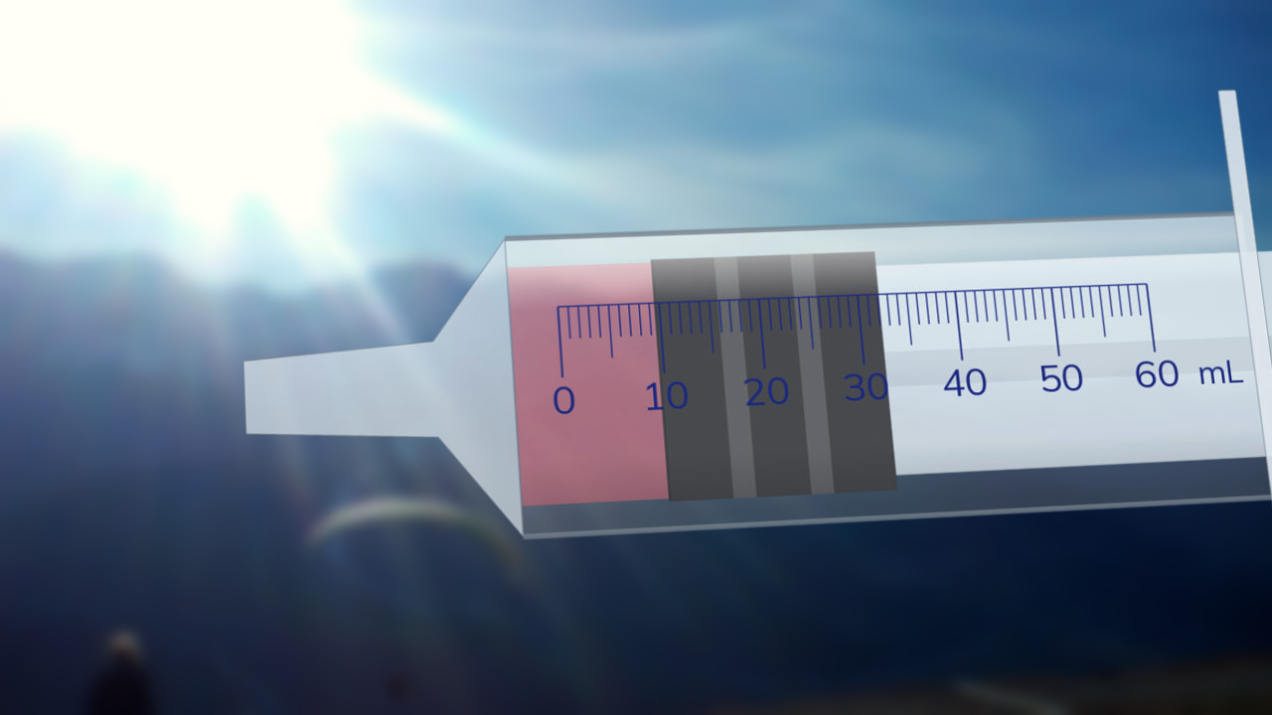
9.5 mL
